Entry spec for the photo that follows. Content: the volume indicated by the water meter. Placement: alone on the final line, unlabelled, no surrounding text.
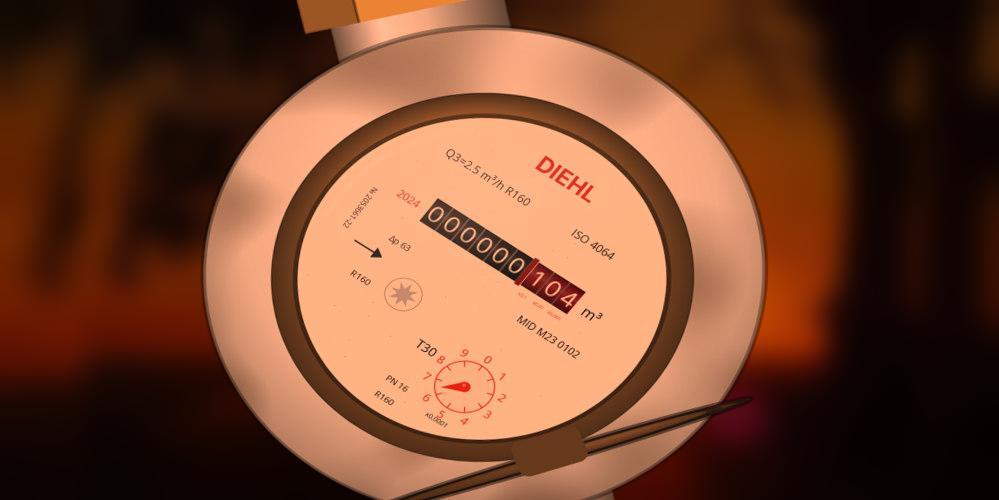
0.1046 m³
